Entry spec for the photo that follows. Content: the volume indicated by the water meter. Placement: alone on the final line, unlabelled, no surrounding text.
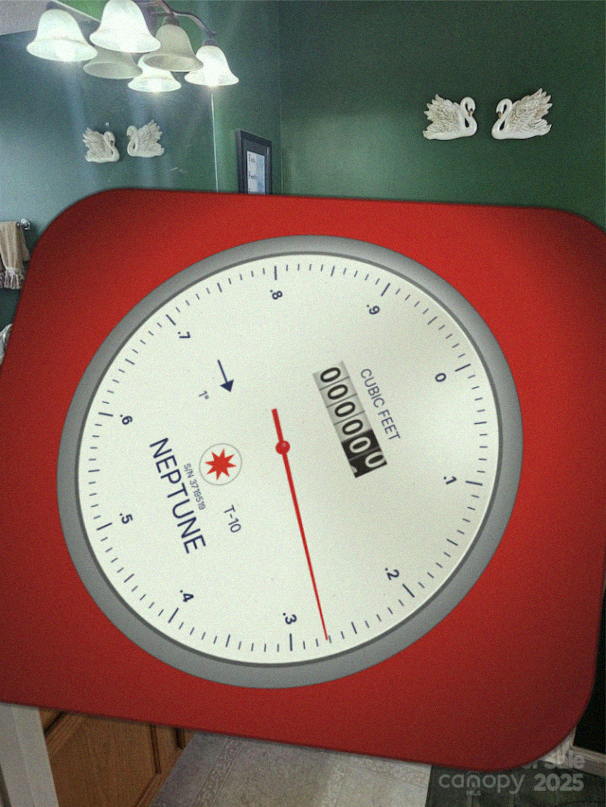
0.27 ft³
